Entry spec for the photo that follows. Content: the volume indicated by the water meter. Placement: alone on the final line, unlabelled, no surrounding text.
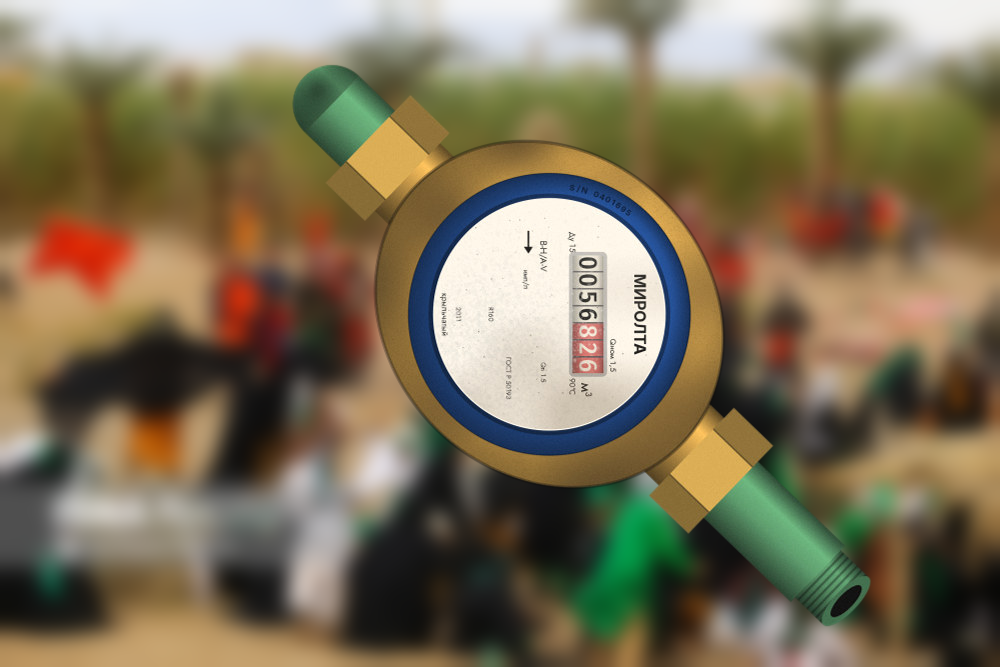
56.826 m³
